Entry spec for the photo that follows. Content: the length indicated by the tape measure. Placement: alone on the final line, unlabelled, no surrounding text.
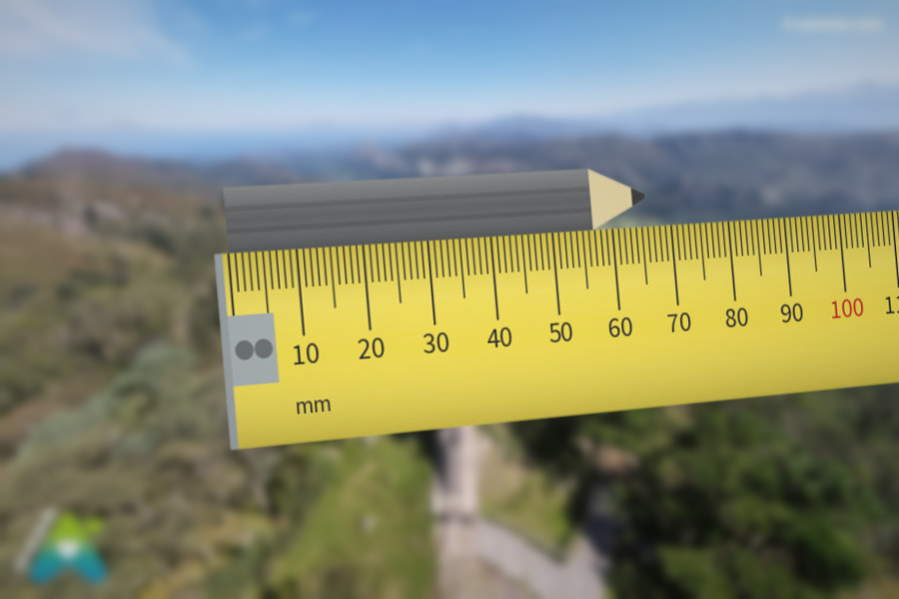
66 mm
